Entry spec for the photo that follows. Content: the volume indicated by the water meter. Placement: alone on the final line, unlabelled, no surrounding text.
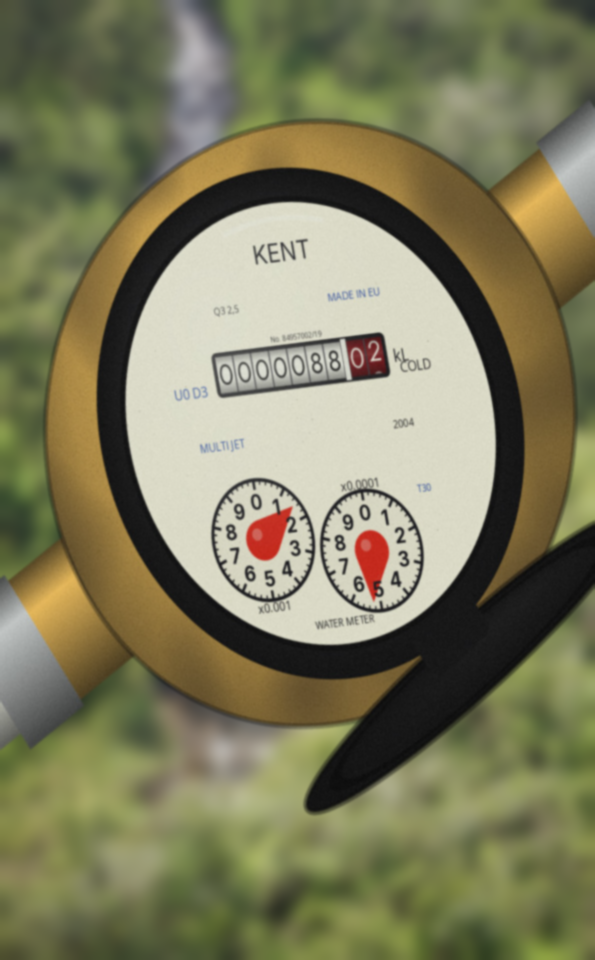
88.0215 kL
